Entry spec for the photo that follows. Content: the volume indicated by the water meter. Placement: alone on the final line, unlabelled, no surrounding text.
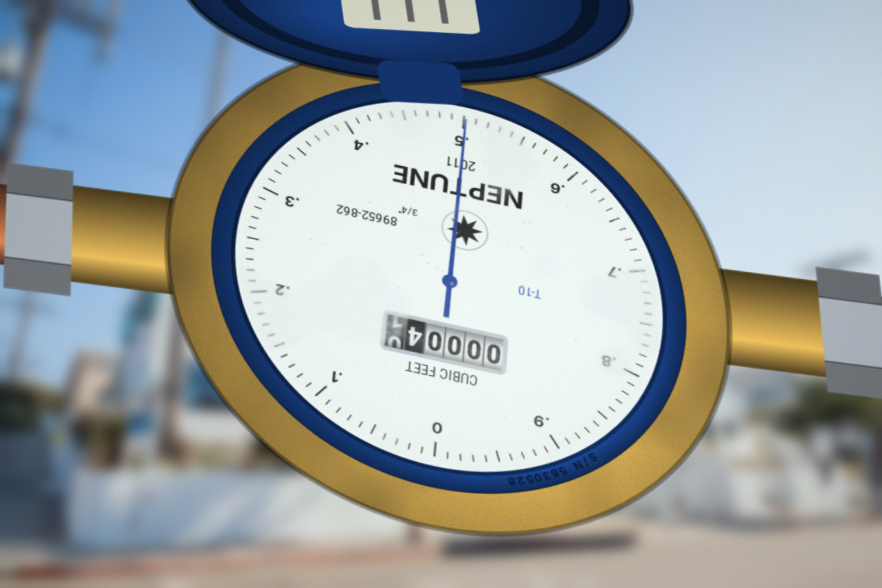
40.50 ft³
